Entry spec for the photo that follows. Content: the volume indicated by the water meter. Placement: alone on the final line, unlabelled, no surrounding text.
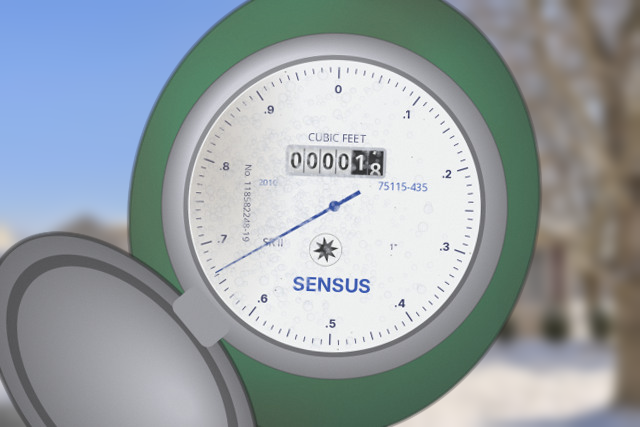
17.66 ft³
